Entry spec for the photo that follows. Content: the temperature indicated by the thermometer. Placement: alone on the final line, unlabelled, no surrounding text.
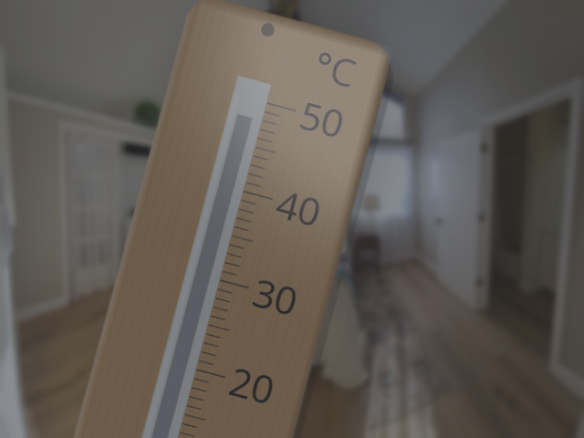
48 °C
